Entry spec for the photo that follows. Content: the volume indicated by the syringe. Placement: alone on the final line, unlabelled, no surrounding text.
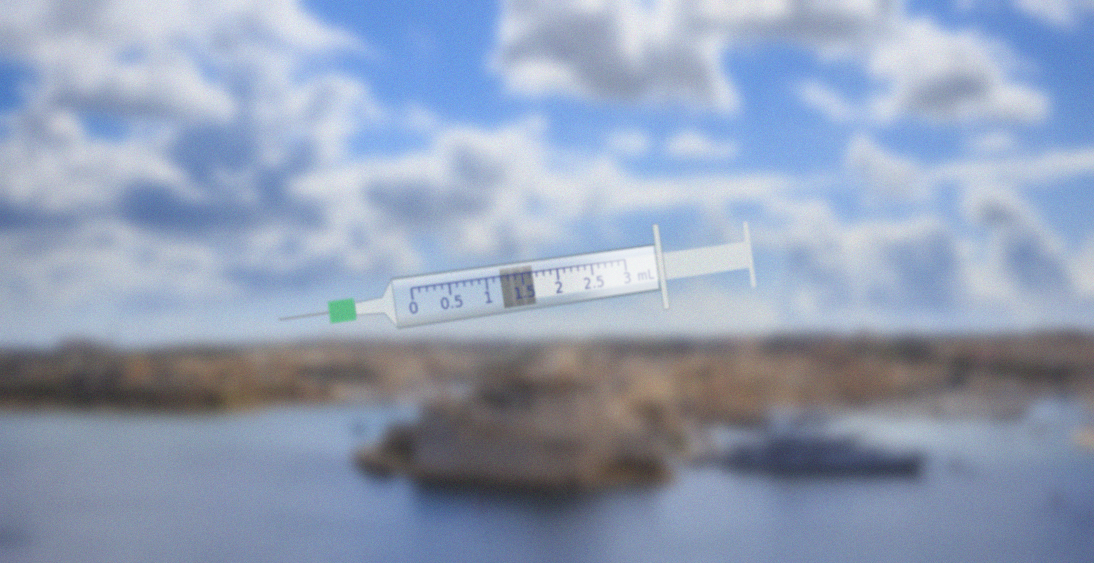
1.2 mL
